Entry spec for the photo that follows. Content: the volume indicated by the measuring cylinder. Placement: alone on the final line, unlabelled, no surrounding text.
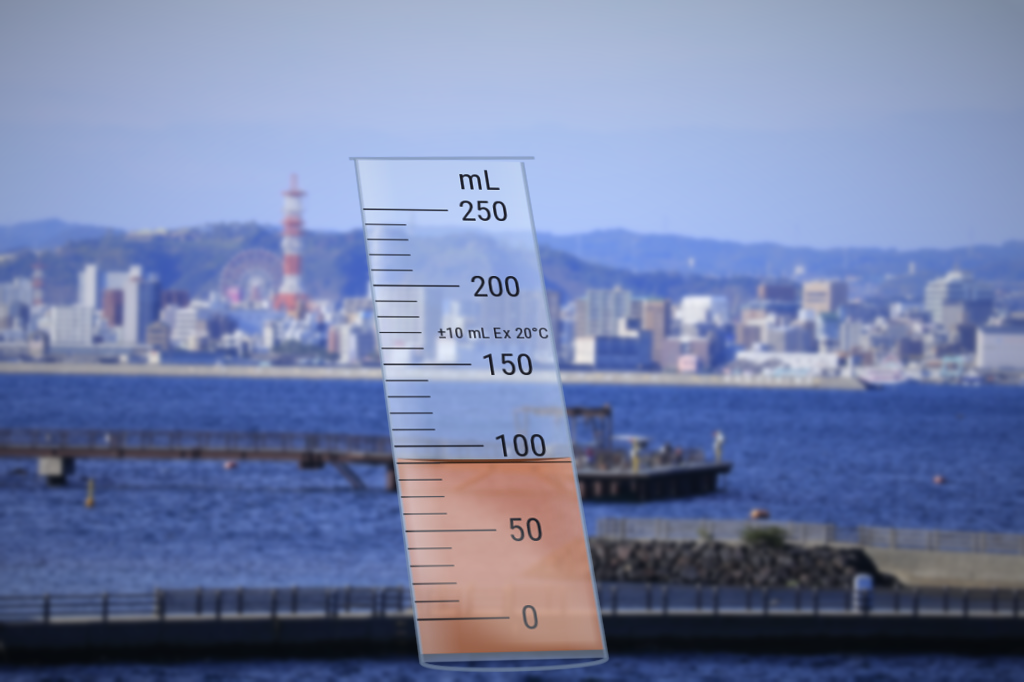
90 mL
